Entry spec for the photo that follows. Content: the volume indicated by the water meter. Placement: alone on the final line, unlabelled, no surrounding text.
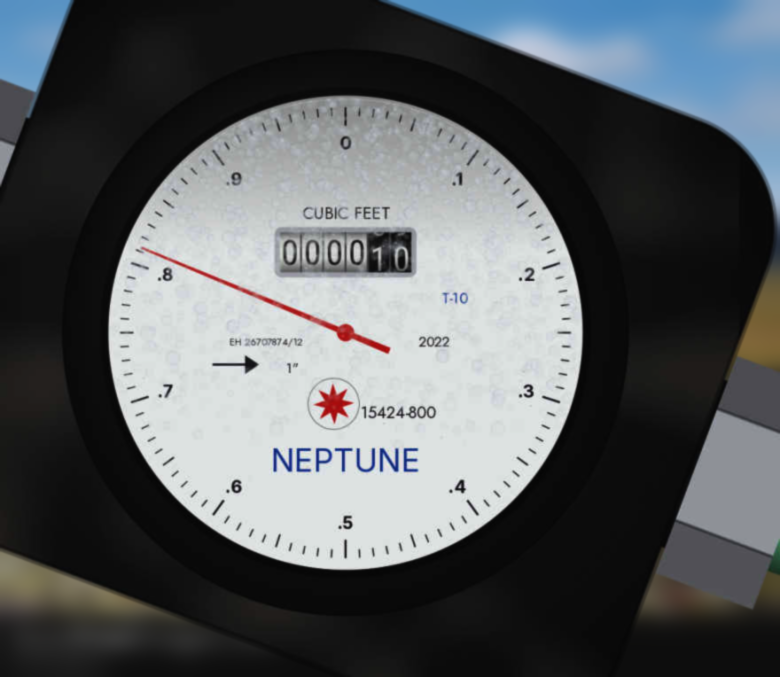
9.81 ft³
